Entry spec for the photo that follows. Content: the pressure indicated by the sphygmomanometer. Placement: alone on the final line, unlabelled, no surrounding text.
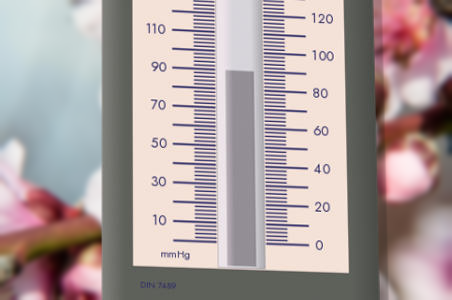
90 mmHg
